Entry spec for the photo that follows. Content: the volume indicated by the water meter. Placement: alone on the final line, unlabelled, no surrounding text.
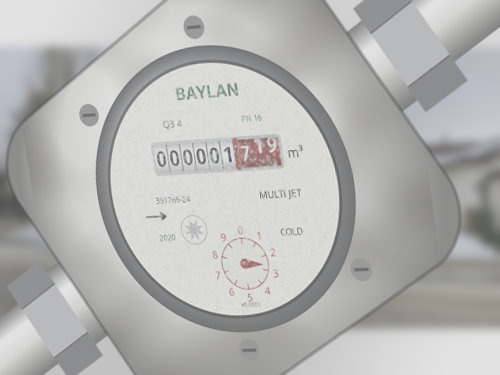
1.7192 m³
